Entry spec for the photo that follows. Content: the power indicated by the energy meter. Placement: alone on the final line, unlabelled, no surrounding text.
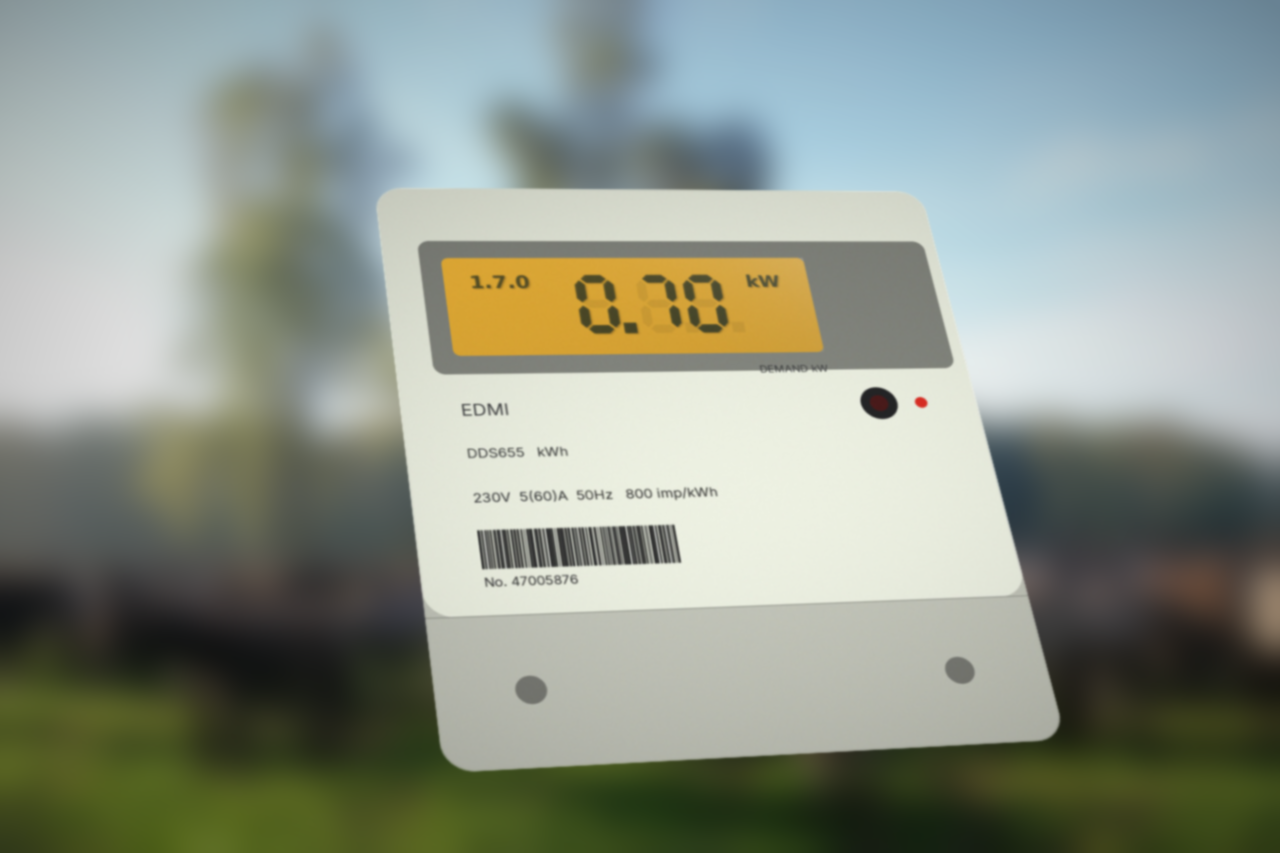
0.70 kW
